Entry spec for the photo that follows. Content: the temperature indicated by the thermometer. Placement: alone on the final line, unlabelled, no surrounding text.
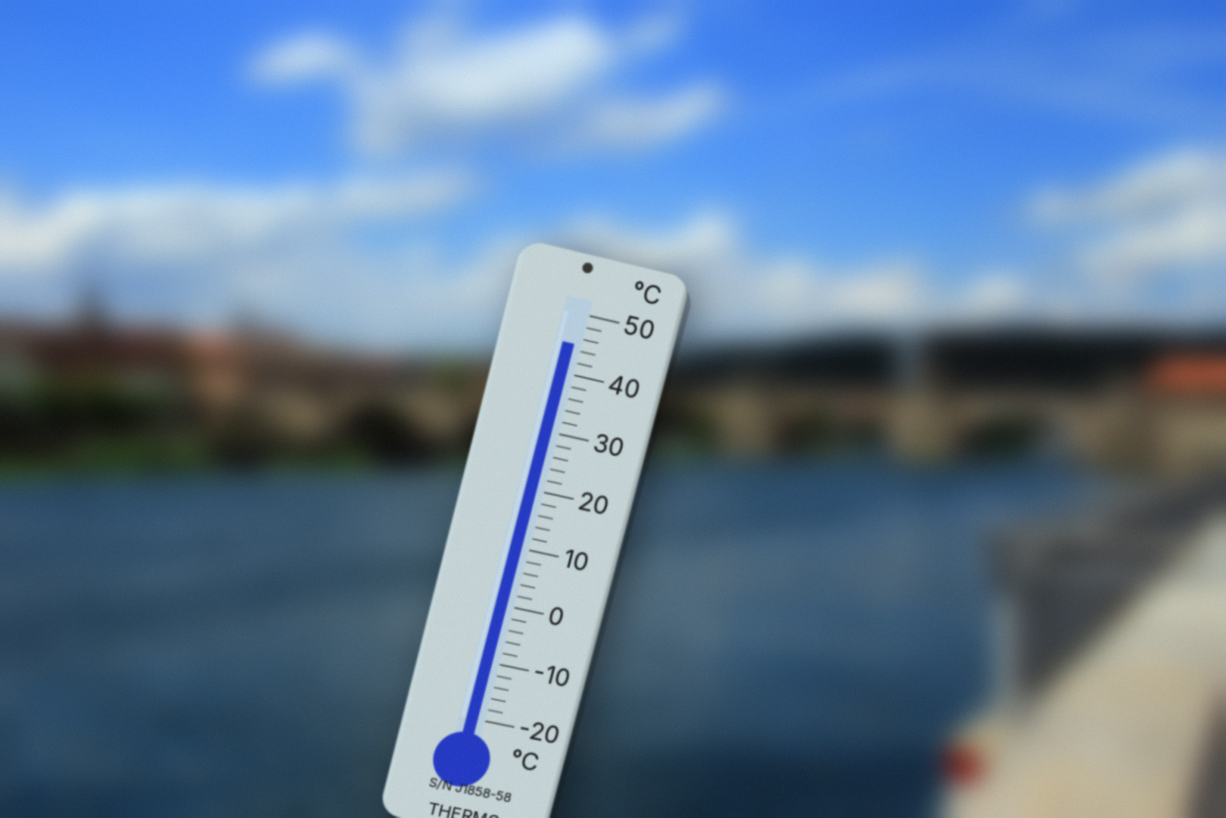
45 °C
